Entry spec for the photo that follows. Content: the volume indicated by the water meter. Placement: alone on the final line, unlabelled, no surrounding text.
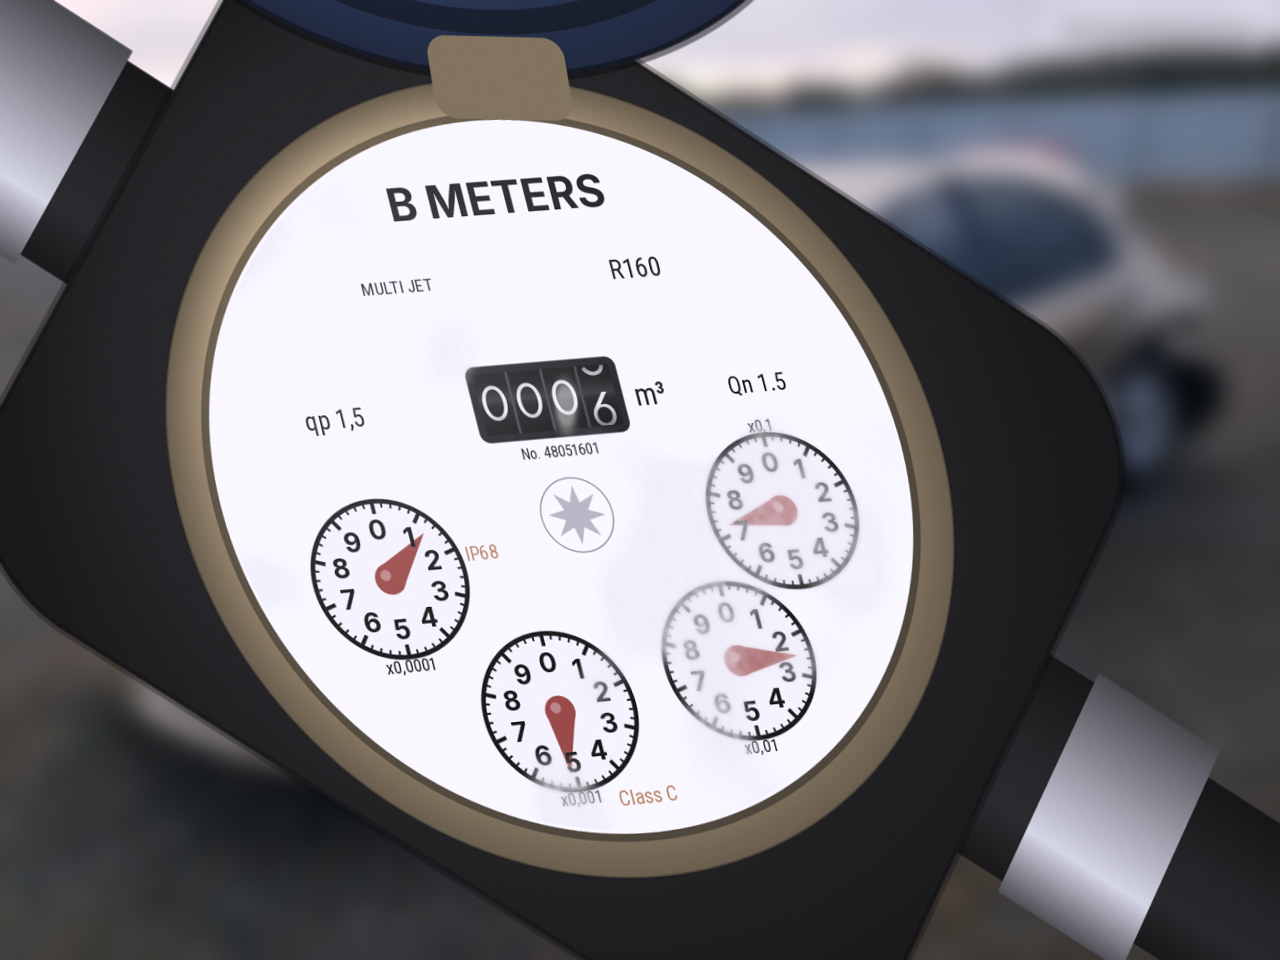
5.7251 m³
